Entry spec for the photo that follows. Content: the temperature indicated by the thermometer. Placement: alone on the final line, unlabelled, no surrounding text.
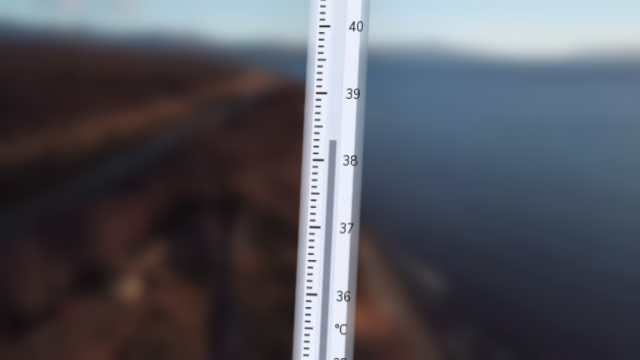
38.3 °C
